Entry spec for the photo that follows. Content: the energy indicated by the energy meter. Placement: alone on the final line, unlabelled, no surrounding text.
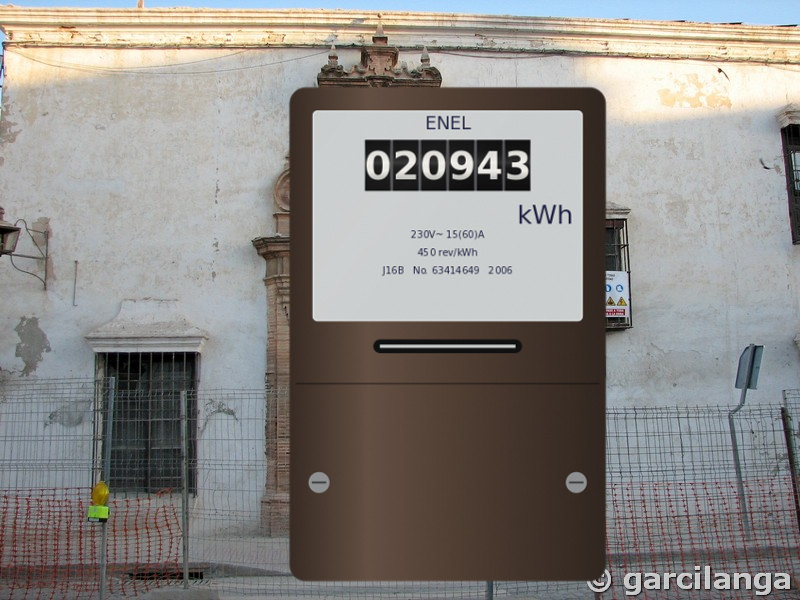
20943 kWh
